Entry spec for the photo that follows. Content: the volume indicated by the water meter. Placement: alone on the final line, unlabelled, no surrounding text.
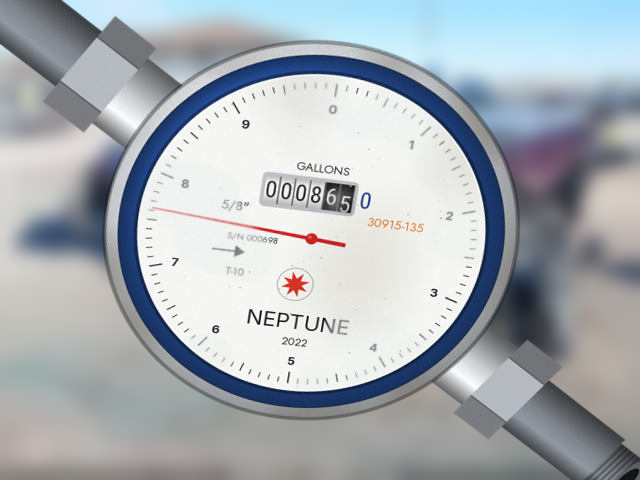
8647.6 gal
